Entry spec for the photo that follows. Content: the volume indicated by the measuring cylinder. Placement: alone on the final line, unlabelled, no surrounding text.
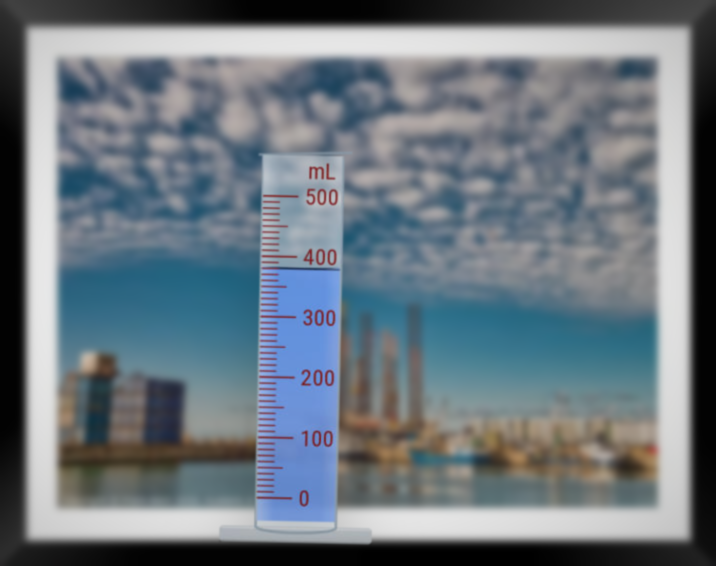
380 mL
